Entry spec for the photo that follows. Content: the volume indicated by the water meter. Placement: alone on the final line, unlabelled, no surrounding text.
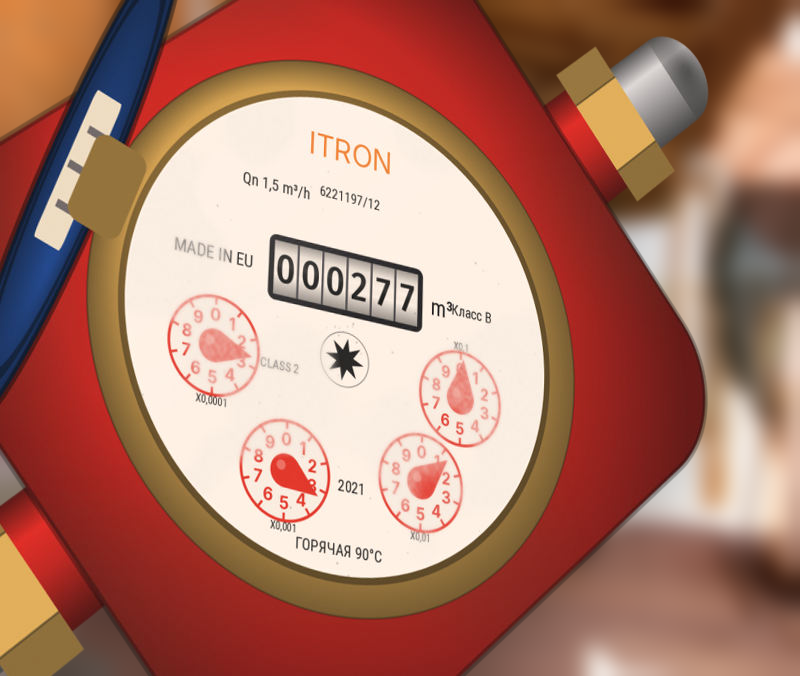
277.0132 m³
